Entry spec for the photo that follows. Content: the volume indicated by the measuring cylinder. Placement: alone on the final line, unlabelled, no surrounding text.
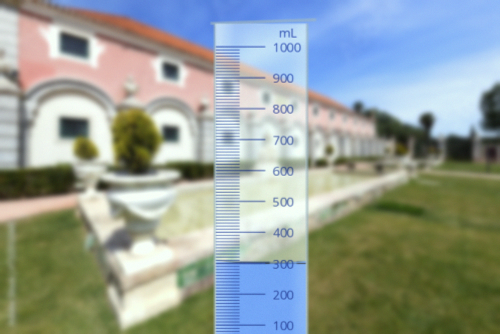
300 mL
